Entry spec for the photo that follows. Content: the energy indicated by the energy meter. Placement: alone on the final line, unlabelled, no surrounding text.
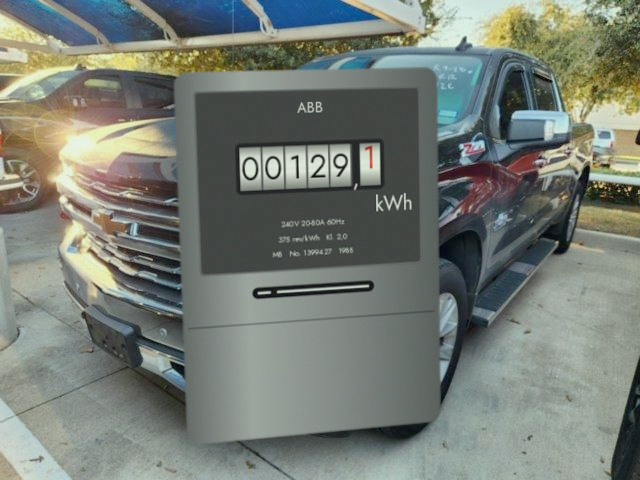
129.1 kWh
